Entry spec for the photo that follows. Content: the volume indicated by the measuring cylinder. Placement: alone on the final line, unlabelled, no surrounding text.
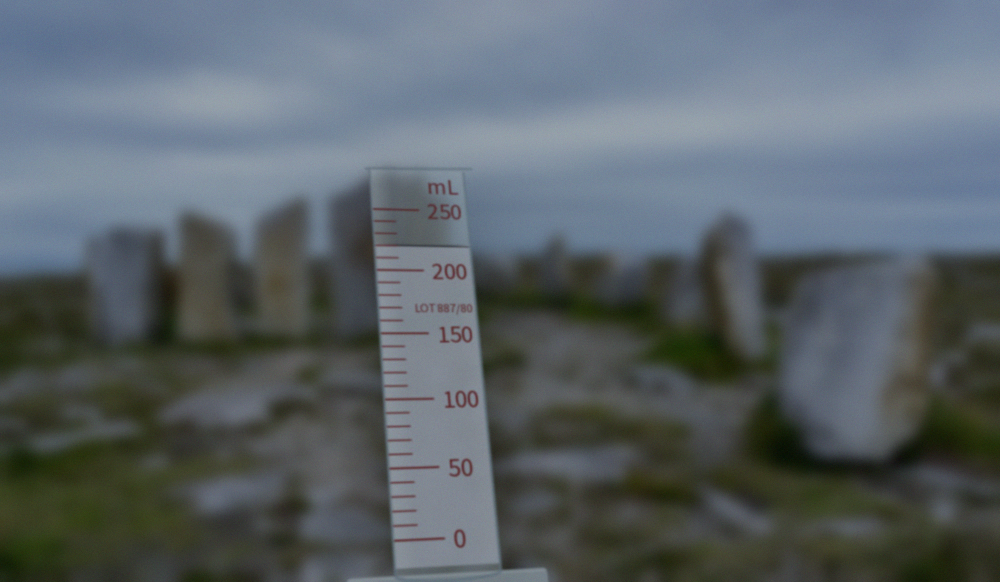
220 mL
